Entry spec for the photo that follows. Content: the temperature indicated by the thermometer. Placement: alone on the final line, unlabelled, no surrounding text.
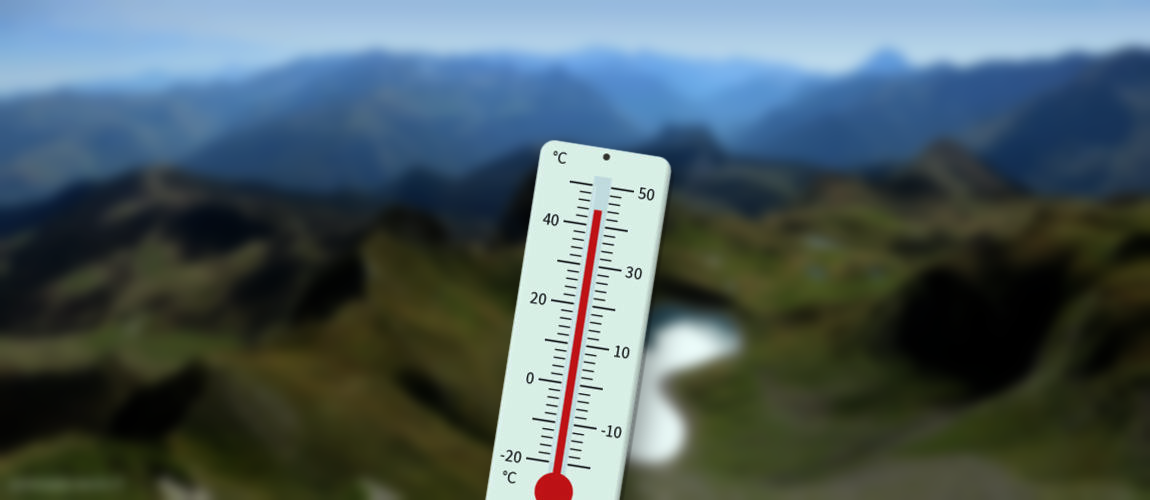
44 °C
